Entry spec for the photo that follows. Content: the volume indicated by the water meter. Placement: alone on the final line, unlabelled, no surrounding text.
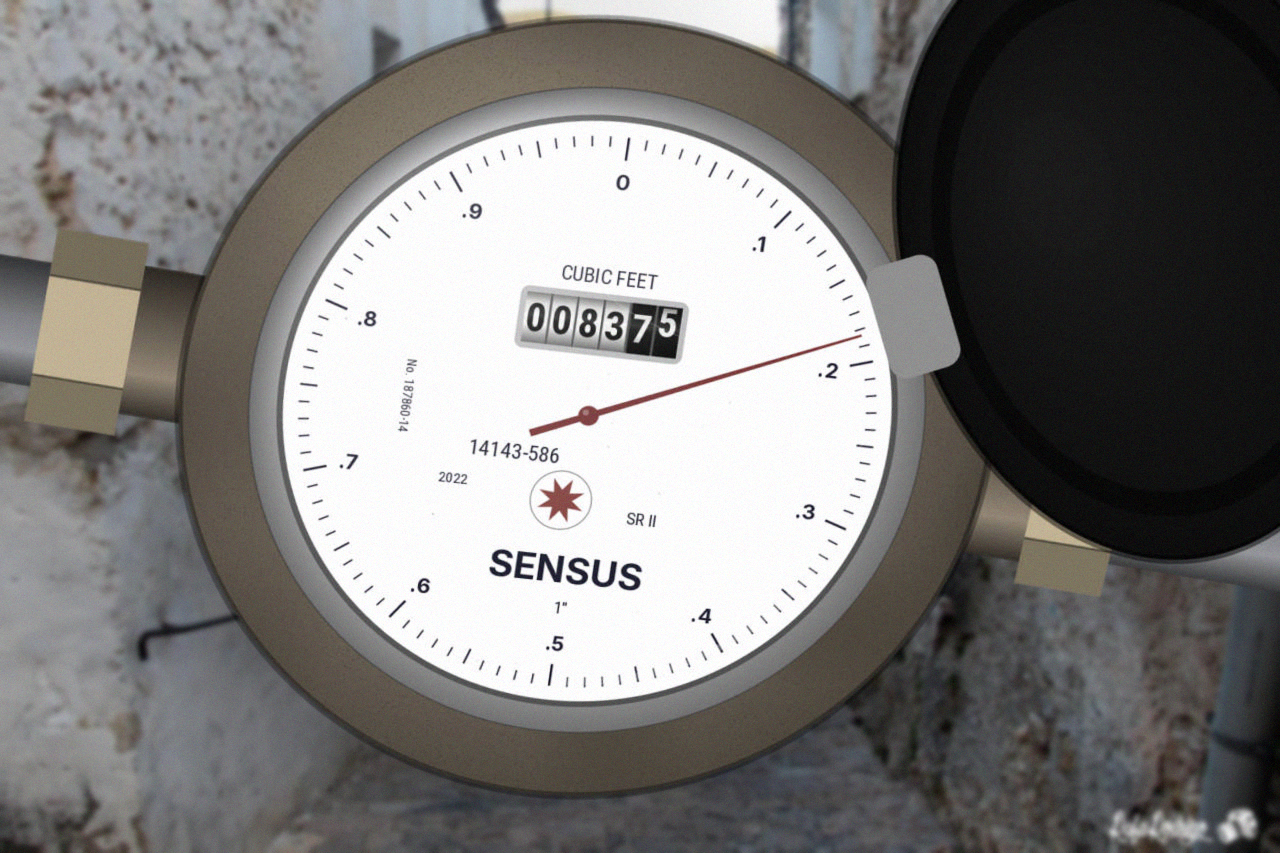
8375.18 ft³
